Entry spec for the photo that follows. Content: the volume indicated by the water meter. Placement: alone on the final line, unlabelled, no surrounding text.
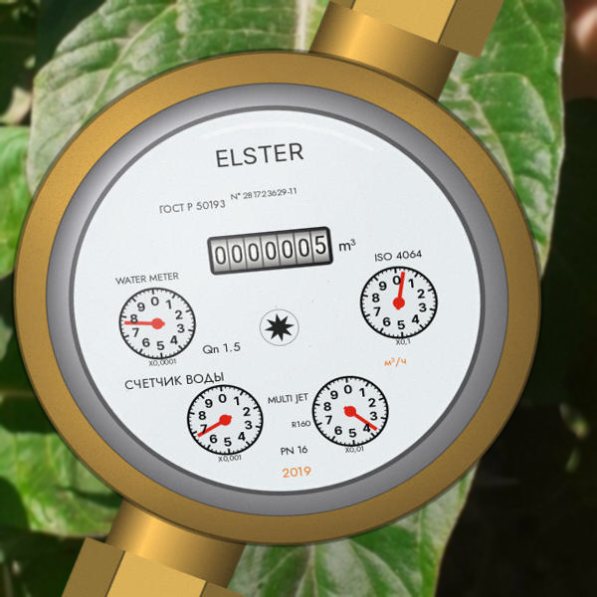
5.0367 m³
